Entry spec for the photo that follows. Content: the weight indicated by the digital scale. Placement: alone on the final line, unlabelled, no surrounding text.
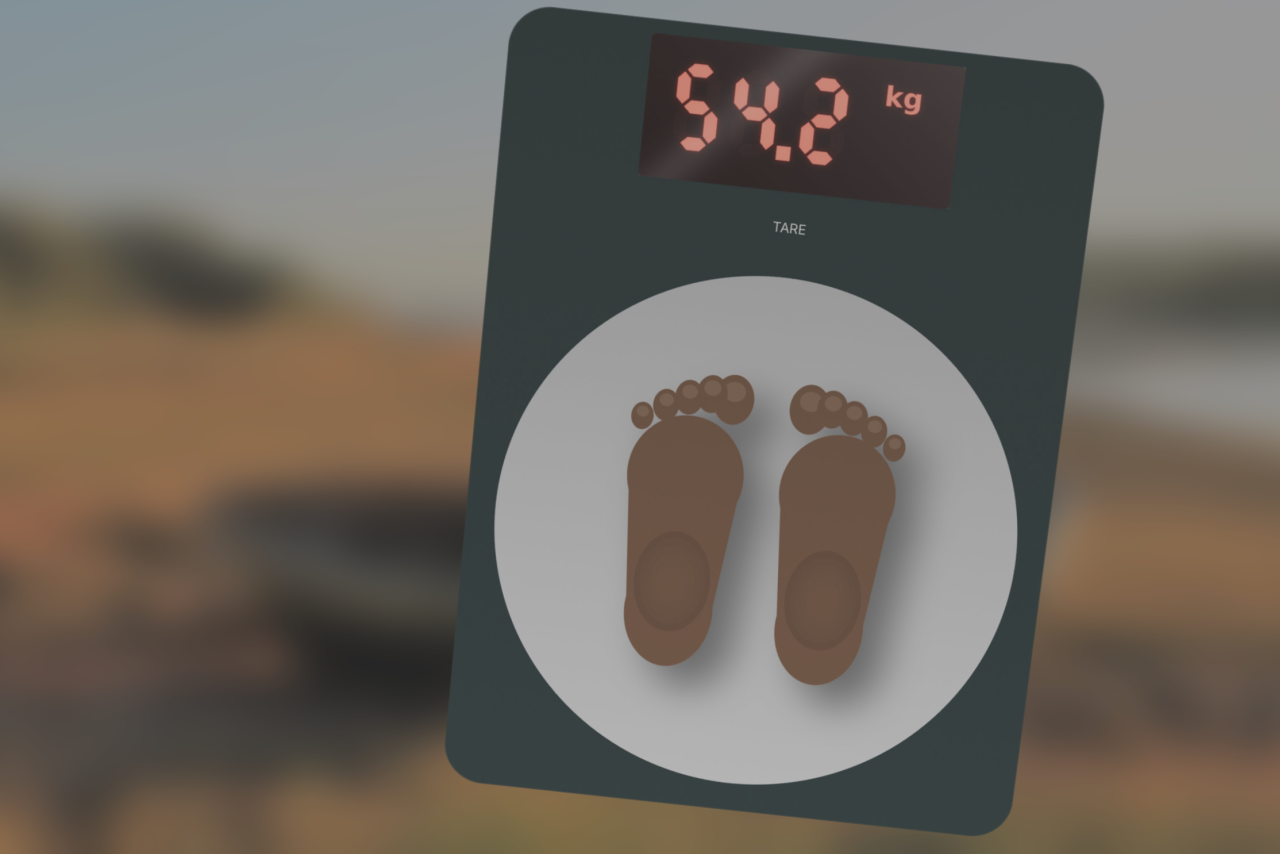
54.2 kg
